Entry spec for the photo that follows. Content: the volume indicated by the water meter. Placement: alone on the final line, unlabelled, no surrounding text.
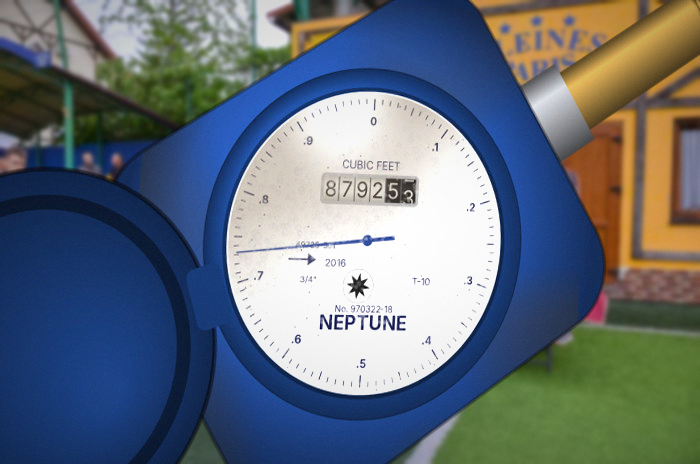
879252.73 ft³
